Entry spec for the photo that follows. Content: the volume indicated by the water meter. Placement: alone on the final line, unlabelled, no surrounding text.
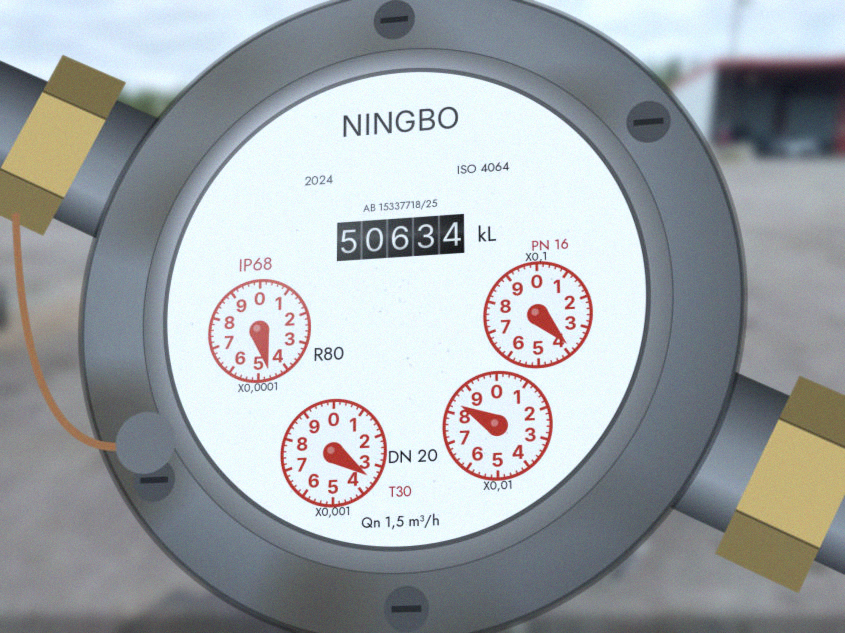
50634.3834 kL
